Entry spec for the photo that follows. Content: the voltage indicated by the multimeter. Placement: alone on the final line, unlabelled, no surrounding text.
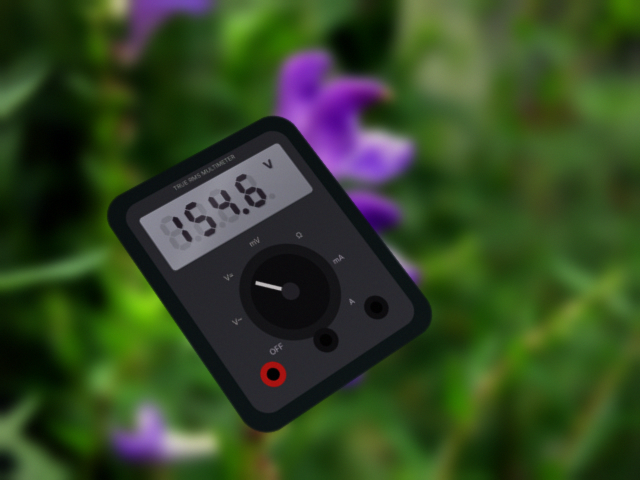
154.6 V
